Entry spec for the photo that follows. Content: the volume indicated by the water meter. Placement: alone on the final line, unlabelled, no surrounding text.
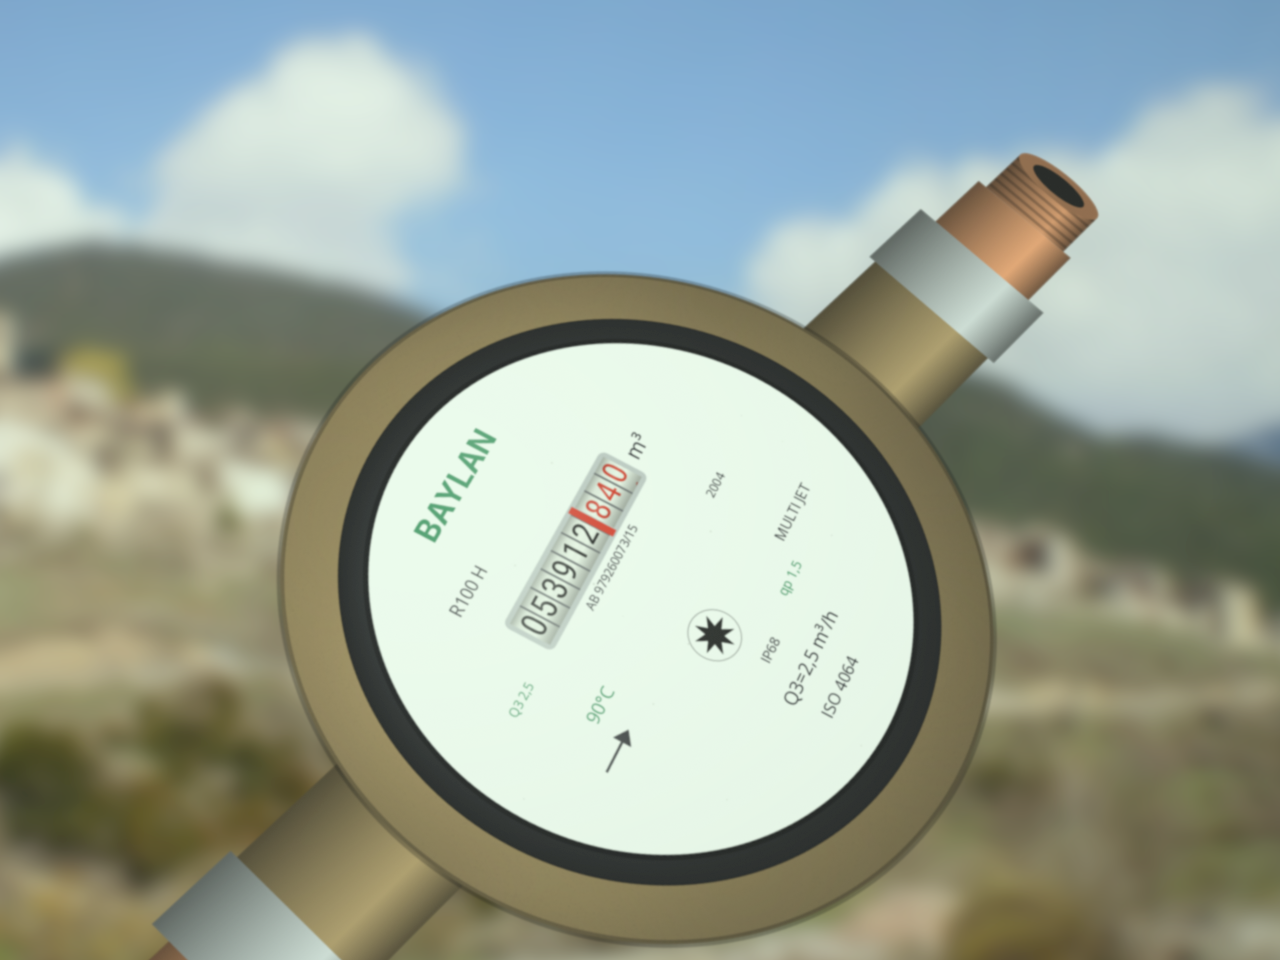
53912.840 m³
